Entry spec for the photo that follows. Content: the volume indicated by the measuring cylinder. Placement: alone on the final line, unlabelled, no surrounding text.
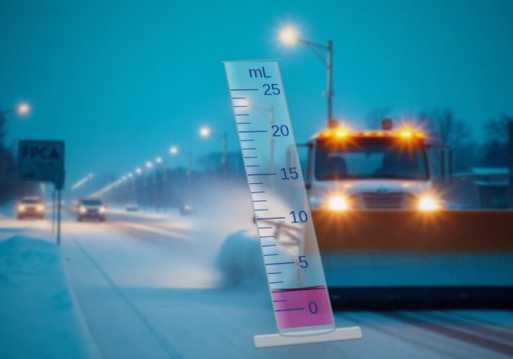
2 mL
